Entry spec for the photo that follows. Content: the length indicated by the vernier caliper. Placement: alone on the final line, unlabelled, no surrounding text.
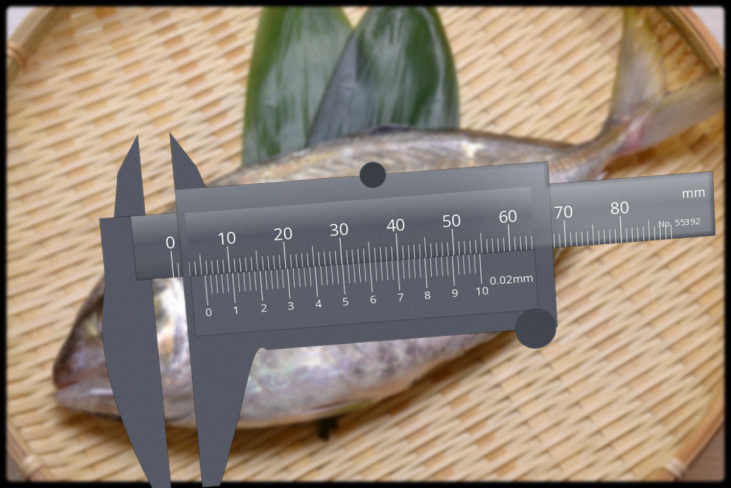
5.6 mm
